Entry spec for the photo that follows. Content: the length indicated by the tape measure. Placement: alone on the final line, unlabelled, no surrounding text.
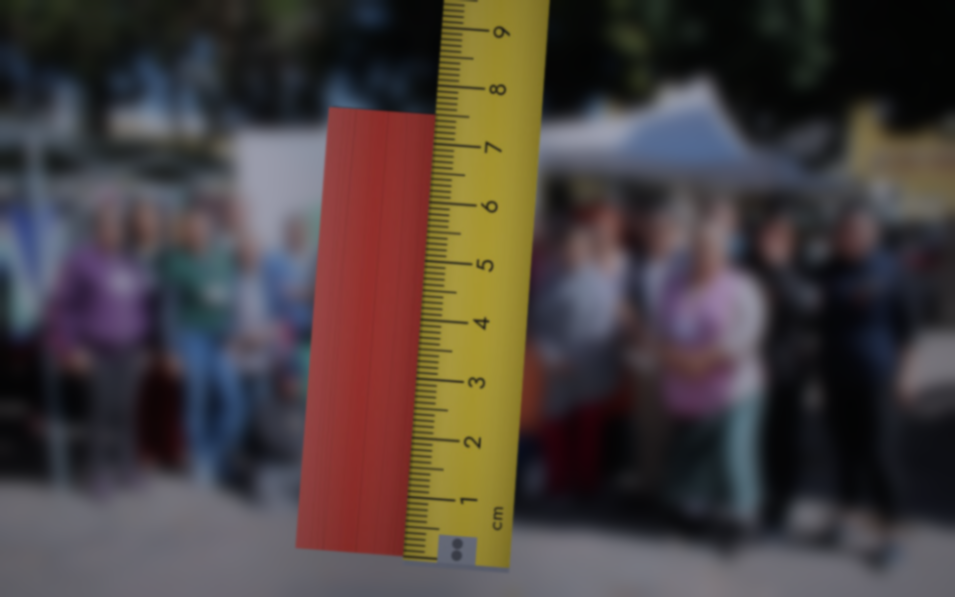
7.5 cm
